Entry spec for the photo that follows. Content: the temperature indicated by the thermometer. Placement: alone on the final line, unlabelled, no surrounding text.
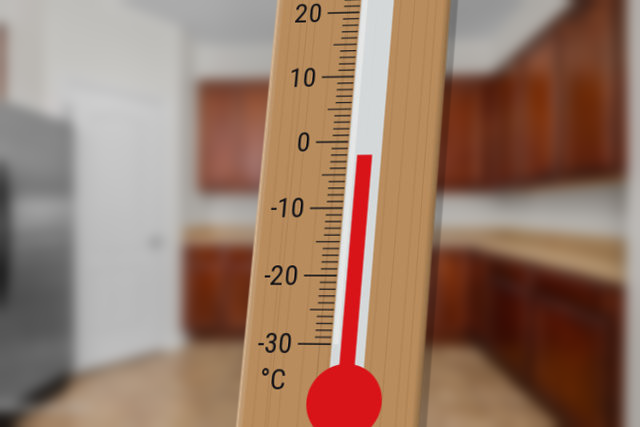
-2 °C
